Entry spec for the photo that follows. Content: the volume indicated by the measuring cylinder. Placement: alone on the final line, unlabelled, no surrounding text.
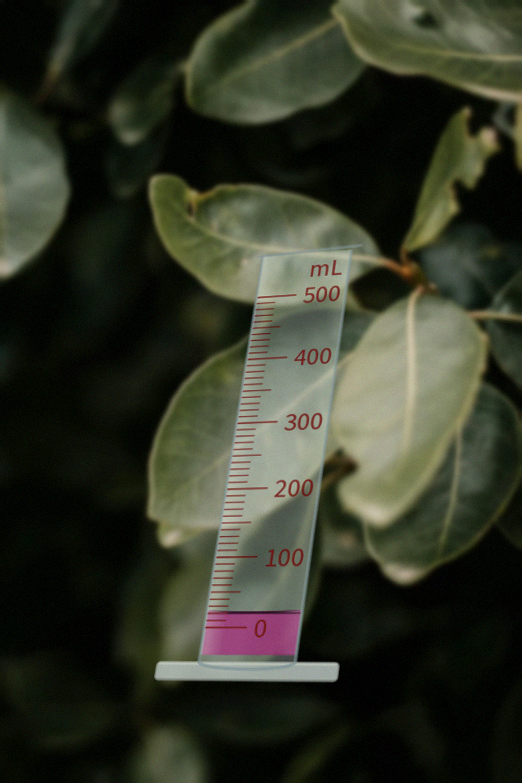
20 mL
